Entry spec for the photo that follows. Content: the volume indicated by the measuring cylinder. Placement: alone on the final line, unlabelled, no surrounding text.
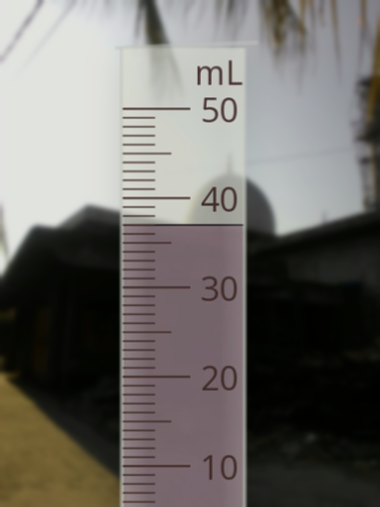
37 mL
